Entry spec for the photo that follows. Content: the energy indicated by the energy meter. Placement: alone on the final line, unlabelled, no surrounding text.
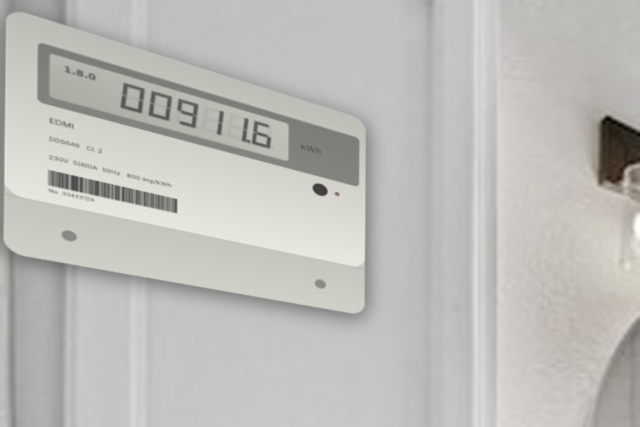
911.6 kWh
